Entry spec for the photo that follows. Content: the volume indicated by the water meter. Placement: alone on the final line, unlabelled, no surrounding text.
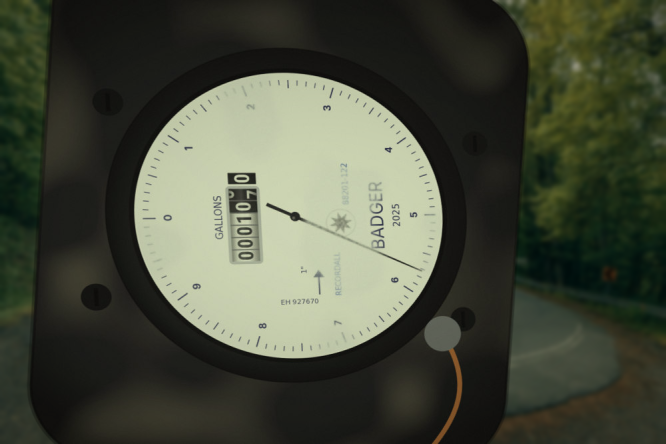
1065.7 gal
